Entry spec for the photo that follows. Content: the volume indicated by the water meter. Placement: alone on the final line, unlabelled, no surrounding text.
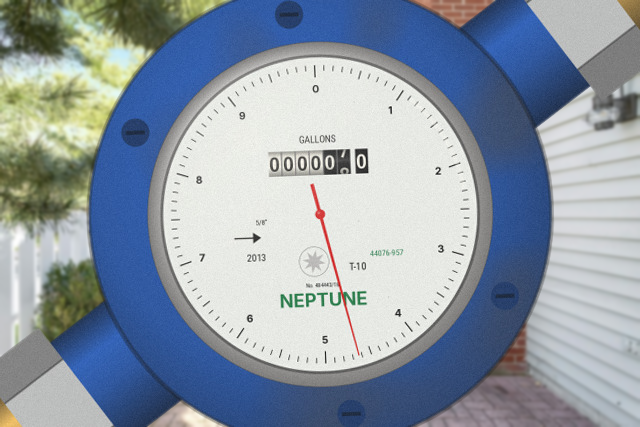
74.6 gal
